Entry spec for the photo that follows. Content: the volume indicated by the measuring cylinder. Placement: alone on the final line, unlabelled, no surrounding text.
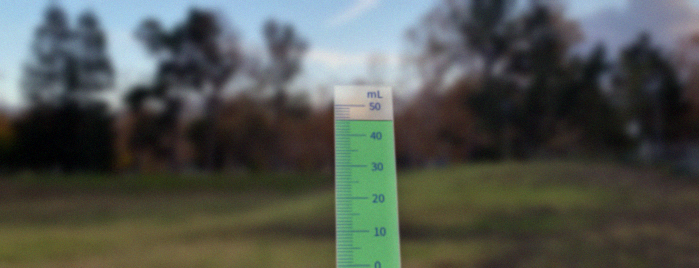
45 mL
